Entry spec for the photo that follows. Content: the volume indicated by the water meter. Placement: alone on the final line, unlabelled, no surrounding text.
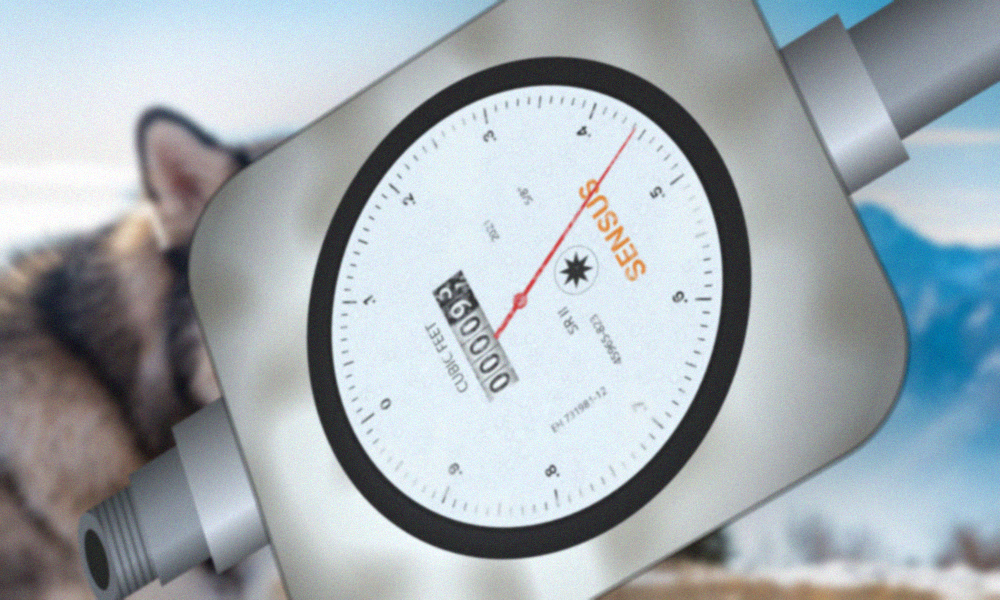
93.44 ft³
